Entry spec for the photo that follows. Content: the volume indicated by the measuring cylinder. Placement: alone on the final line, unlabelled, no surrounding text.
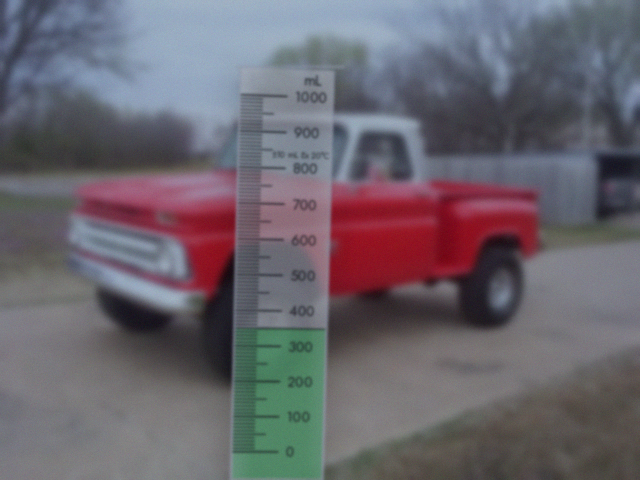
350 mL
